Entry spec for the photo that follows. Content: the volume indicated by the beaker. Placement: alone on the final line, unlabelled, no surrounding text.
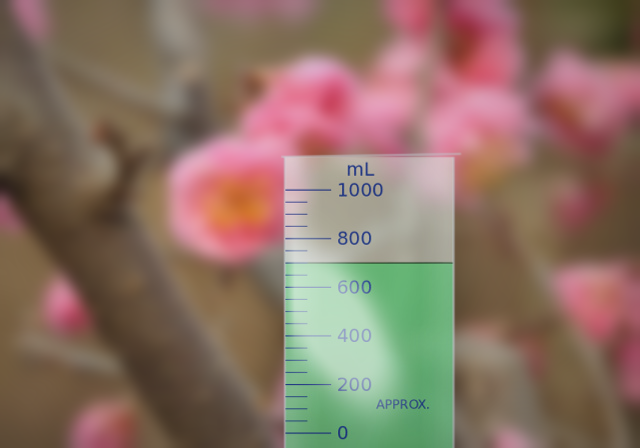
700 mL
